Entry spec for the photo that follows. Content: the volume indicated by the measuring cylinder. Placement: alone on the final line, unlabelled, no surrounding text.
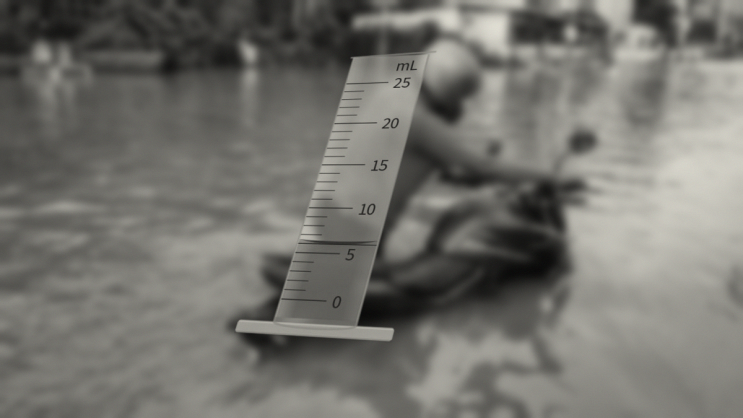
6 mL
